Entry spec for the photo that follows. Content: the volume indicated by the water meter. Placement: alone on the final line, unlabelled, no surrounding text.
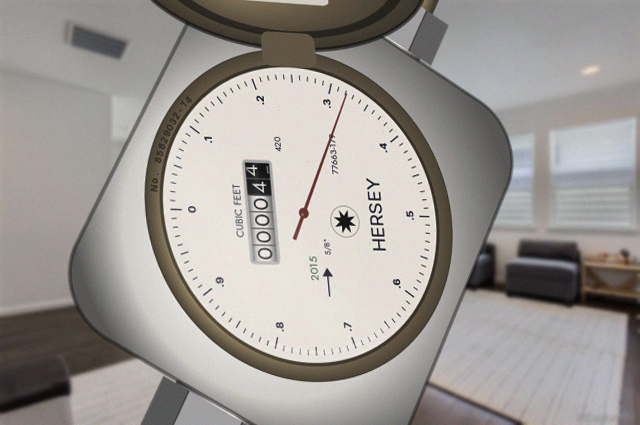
44.32 ft³
